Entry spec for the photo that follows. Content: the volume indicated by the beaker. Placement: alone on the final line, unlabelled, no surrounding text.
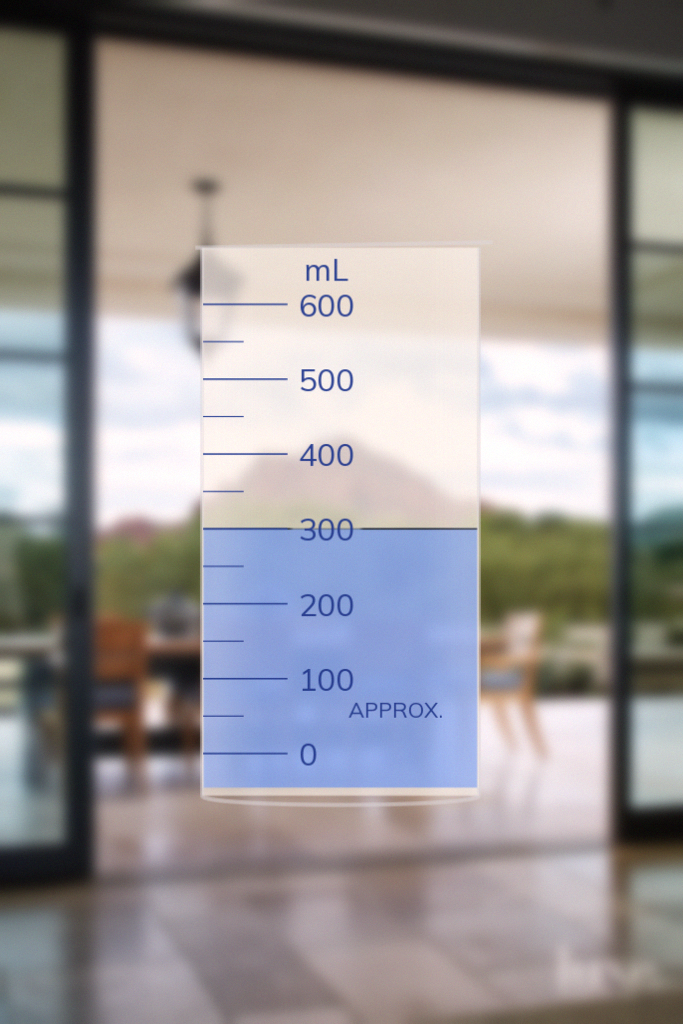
300 mL
